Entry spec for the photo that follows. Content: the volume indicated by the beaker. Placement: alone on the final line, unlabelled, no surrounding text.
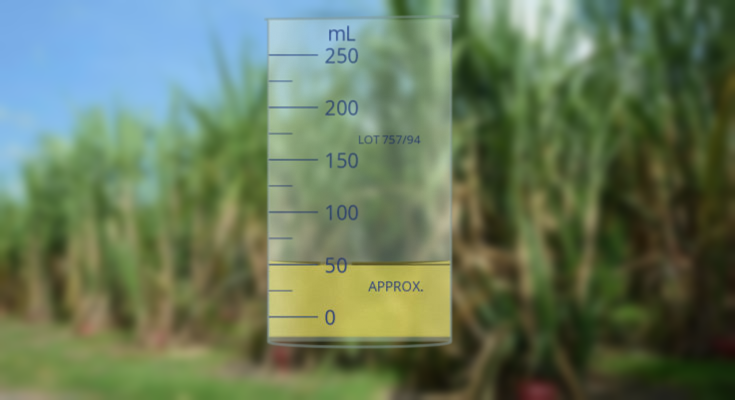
50 mL
